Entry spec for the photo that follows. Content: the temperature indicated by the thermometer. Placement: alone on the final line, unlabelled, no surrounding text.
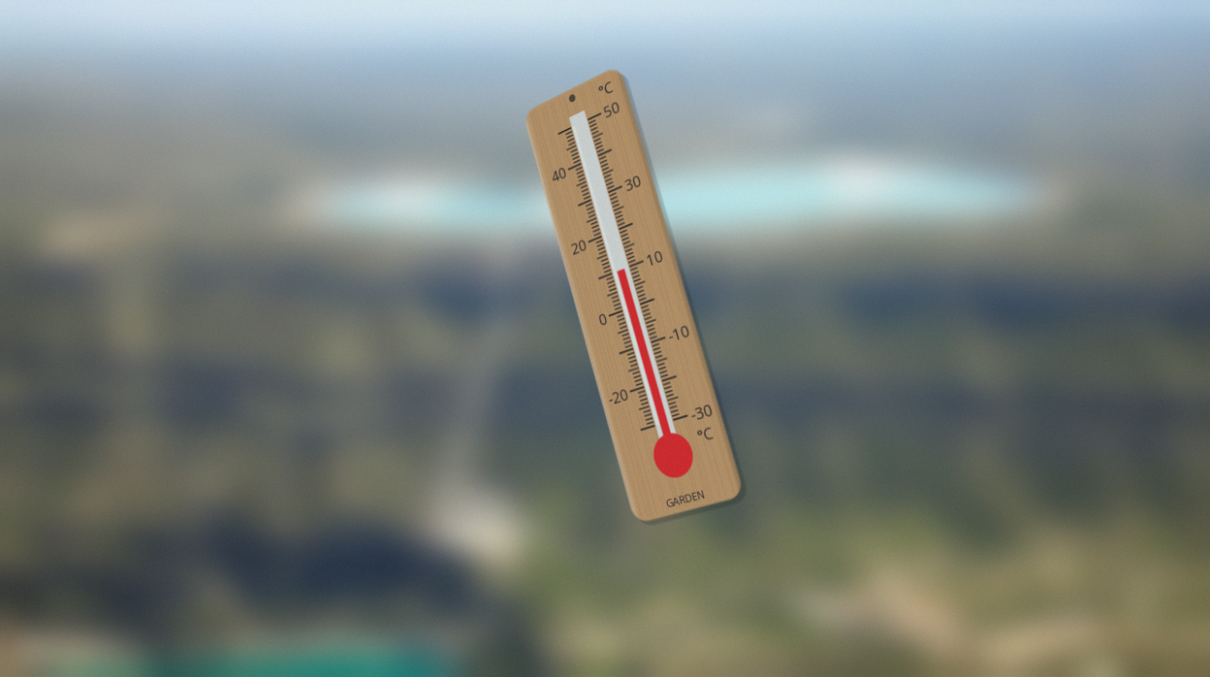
10 °C
